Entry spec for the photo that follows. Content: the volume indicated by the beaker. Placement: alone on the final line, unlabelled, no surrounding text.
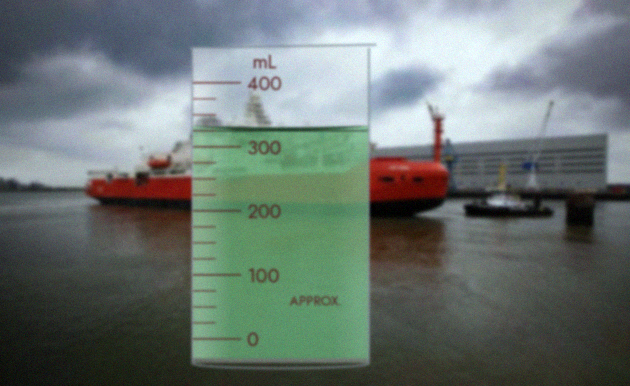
325 mL
